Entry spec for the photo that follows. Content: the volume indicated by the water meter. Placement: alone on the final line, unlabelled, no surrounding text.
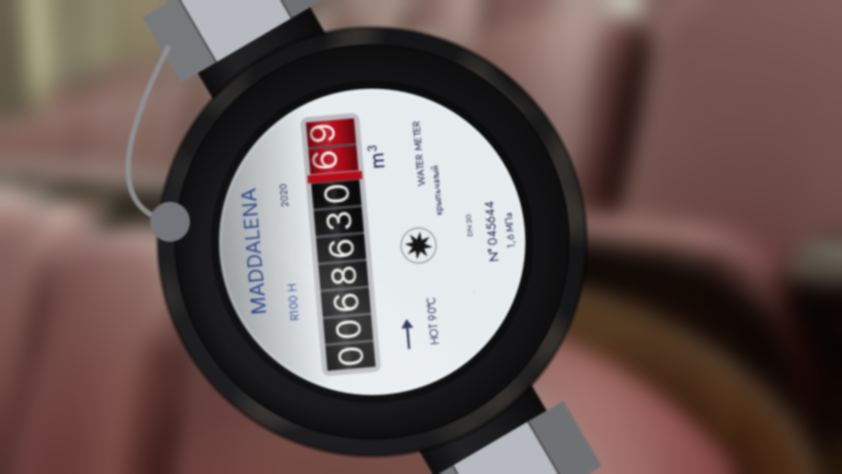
68630.69 m³
